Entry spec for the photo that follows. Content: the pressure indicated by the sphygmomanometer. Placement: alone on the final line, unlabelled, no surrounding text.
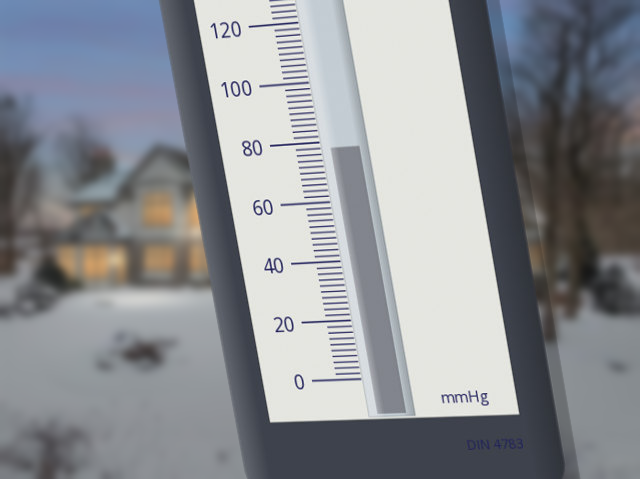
78 mmHg
